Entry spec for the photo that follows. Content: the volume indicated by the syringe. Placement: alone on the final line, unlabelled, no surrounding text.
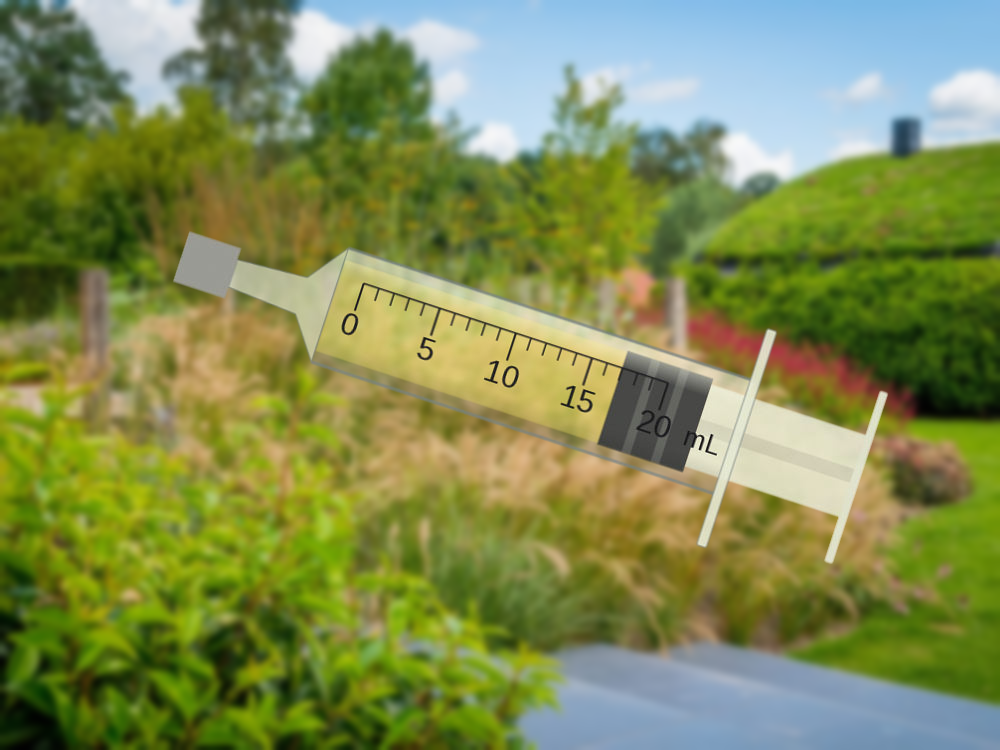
17 mL
